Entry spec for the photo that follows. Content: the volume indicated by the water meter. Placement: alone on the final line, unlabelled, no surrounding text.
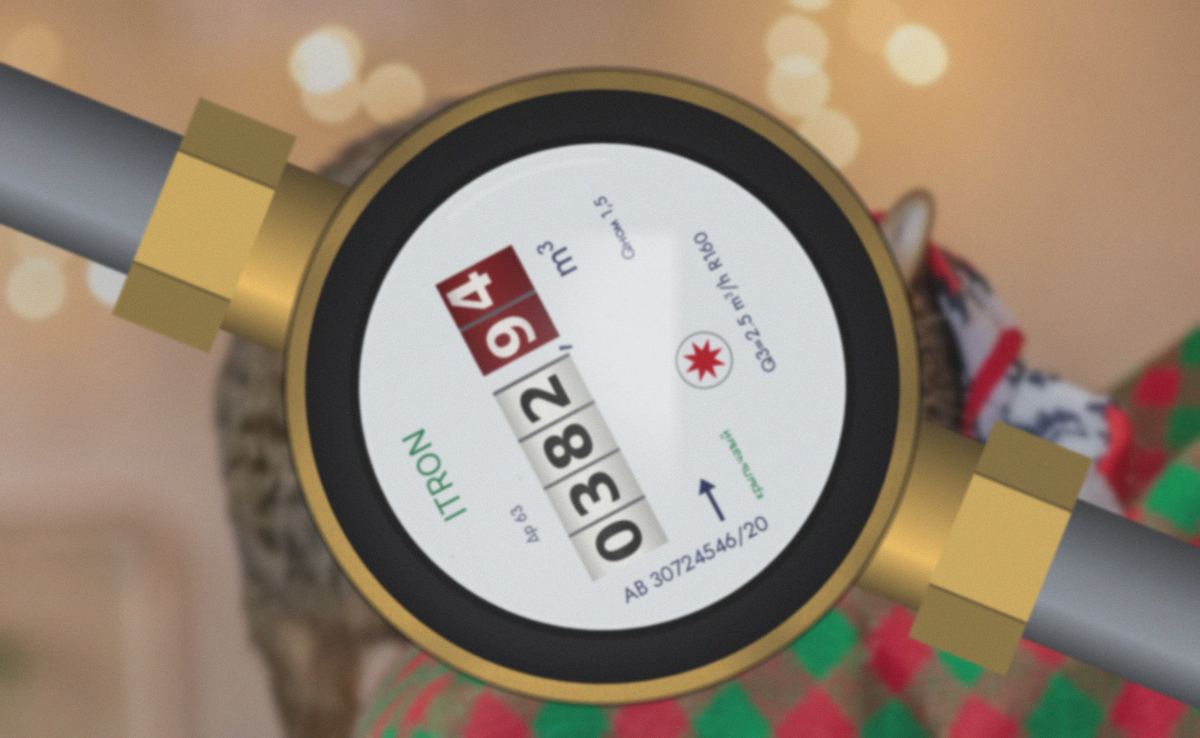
382.94 m³
